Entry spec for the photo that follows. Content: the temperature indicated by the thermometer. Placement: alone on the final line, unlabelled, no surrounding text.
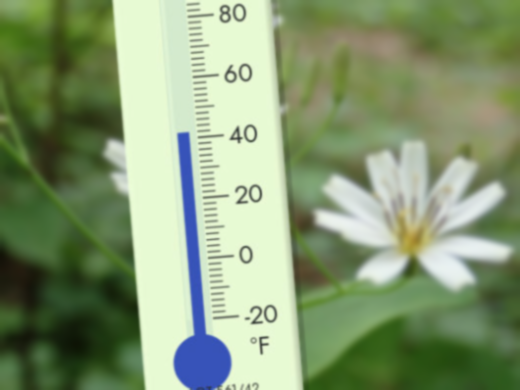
42 °F
